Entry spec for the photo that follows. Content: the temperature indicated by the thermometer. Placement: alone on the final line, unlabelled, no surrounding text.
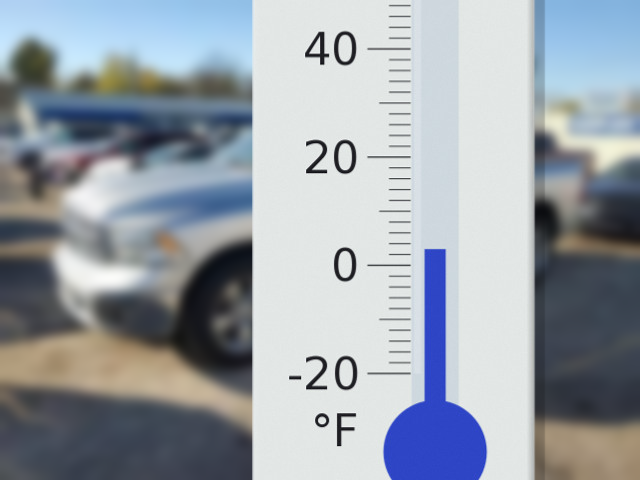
3 °F
